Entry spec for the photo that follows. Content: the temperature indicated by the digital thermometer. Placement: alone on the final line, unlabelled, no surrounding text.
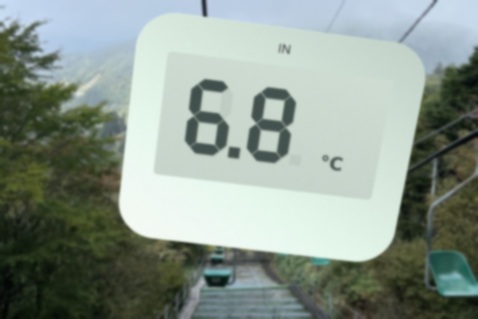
6.8 °C
